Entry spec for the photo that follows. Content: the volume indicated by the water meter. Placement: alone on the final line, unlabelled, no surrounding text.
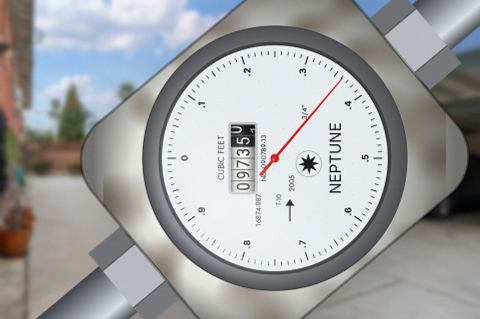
97350.36 ft³
